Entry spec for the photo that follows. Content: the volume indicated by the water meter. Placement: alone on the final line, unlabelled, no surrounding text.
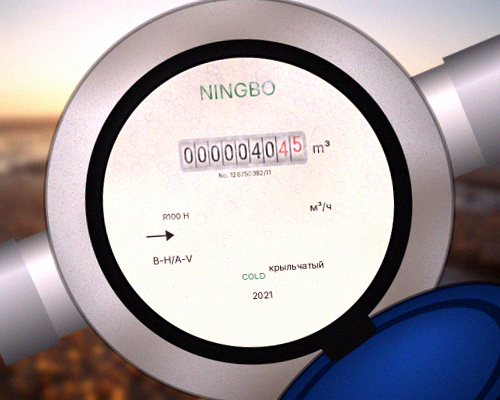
40.45 m³
